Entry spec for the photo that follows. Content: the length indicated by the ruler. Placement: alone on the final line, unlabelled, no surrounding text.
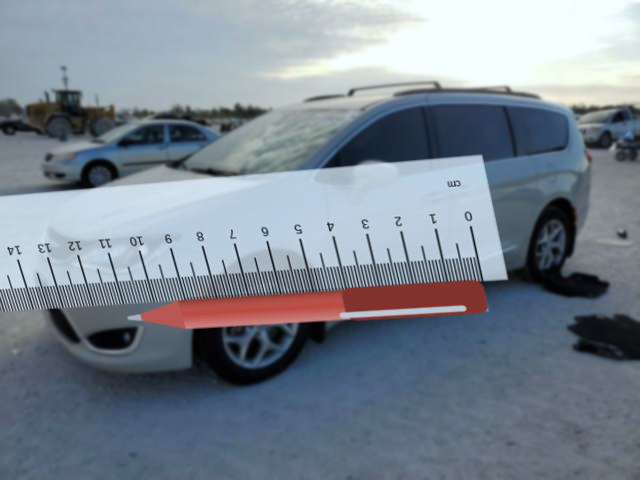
11 cm
